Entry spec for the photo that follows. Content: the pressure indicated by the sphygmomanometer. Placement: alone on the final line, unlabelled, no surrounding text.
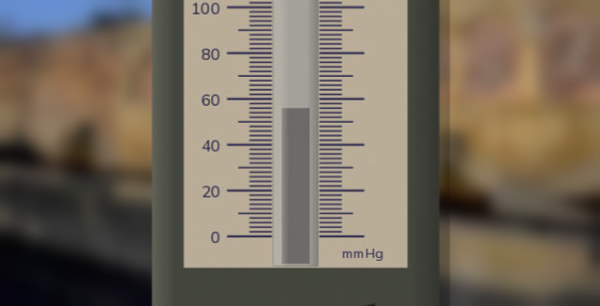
56 mmHg
